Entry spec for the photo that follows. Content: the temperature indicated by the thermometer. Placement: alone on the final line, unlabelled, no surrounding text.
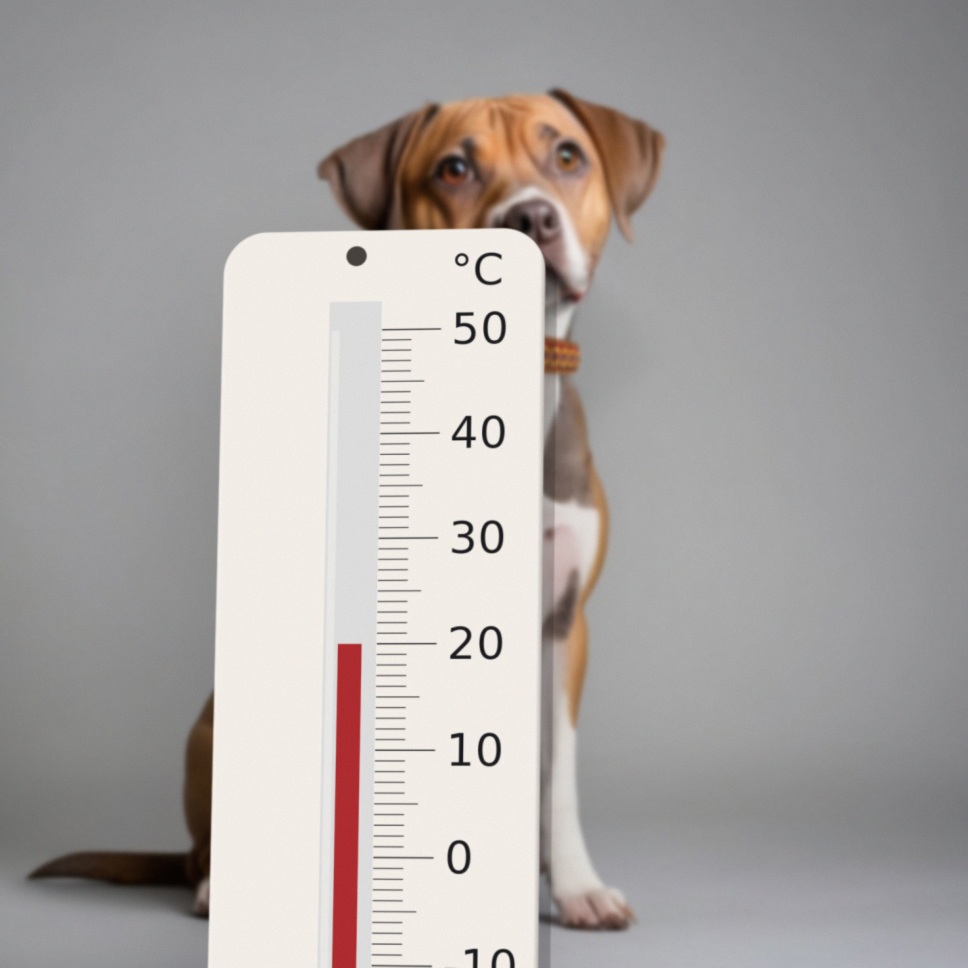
20 °C
